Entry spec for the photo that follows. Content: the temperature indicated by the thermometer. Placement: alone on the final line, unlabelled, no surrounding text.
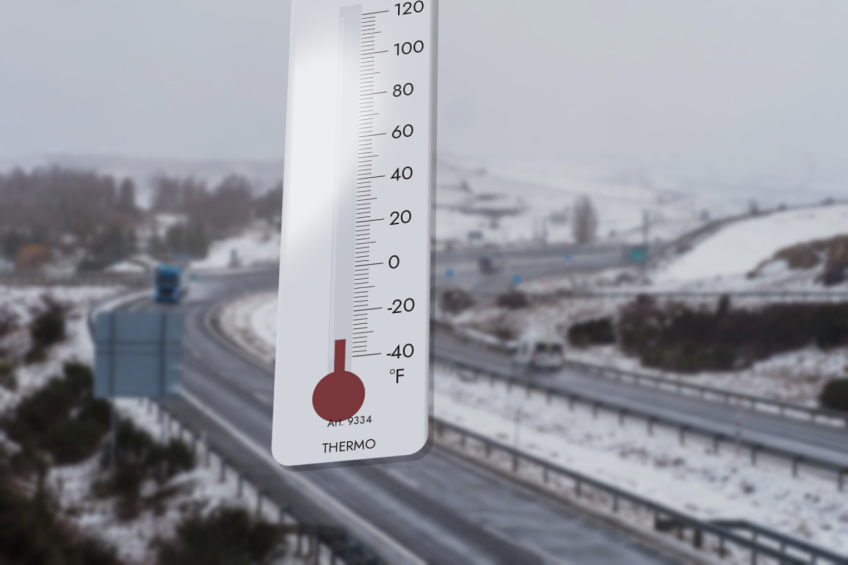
-32 °F
